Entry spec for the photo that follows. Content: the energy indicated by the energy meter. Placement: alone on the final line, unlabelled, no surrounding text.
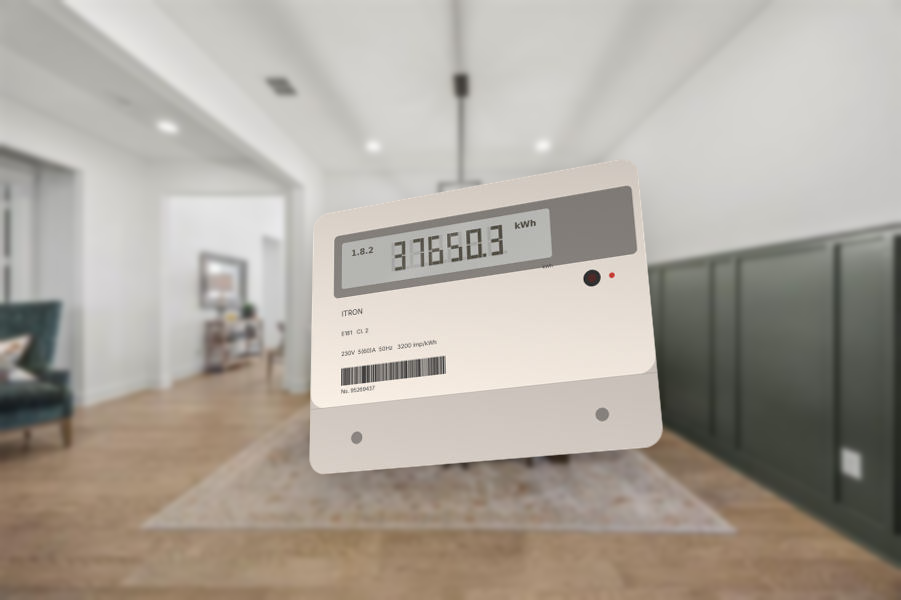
37650.3 kWh
